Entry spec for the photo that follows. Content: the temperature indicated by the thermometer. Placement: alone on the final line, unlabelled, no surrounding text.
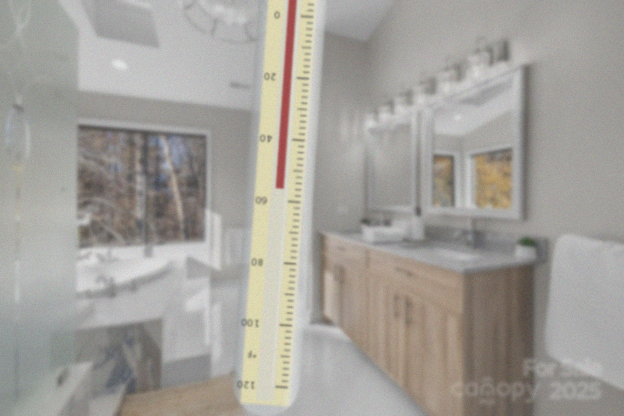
56 °F
